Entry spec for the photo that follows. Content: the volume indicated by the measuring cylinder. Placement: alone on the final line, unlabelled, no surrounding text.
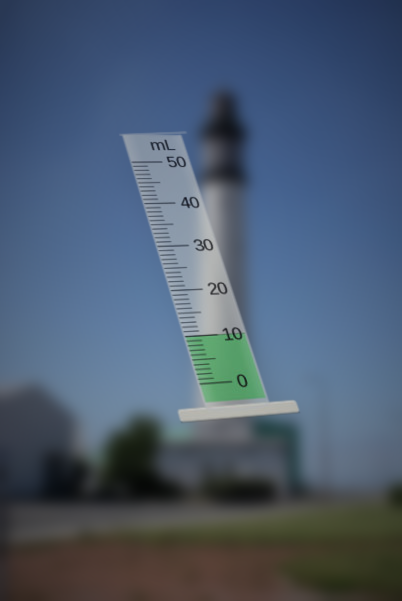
10 mL
